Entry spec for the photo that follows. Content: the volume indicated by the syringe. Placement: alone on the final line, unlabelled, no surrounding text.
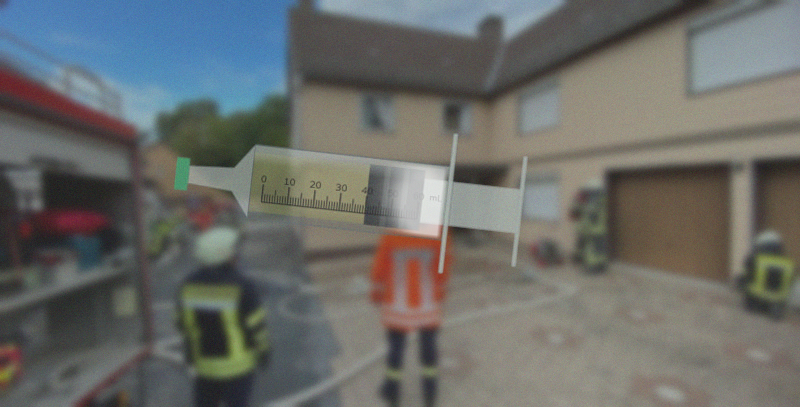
40 mL
